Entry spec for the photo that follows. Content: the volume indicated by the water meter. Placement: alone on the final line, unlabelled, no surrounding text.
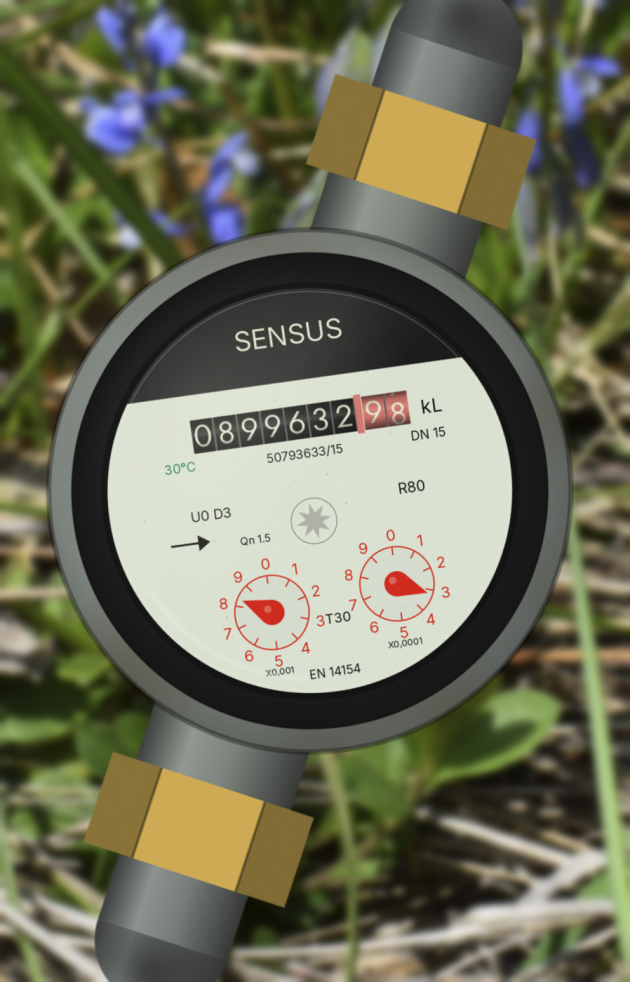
899632.9783 kL
